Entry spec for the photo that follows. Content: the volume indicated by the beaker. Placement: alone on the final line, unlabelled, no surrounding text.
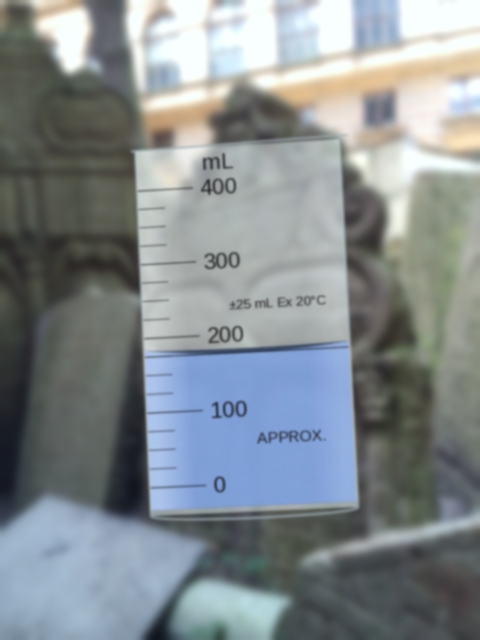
175 mL
